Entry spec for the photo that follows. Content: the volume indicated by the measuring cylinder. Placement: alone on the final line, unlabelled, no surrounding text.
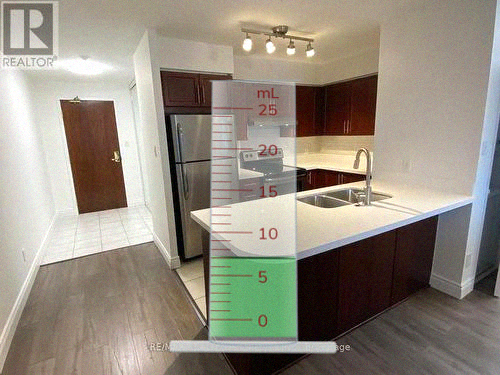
7 mL
